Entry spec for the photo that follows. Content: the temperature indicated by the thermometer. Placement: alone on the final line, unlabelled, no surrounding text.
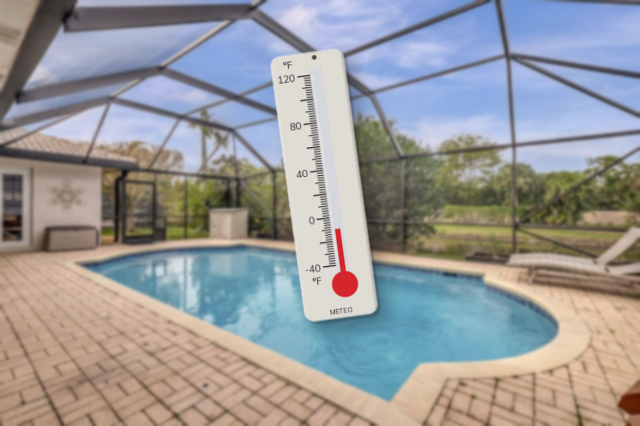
-10 °F
